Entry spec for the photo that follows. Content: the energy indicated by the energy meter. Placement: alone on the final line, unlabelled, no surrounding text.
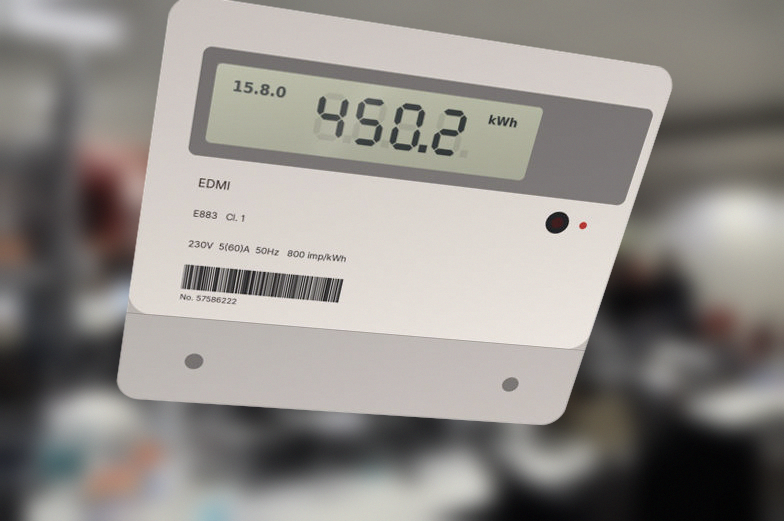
450.2 kWh
